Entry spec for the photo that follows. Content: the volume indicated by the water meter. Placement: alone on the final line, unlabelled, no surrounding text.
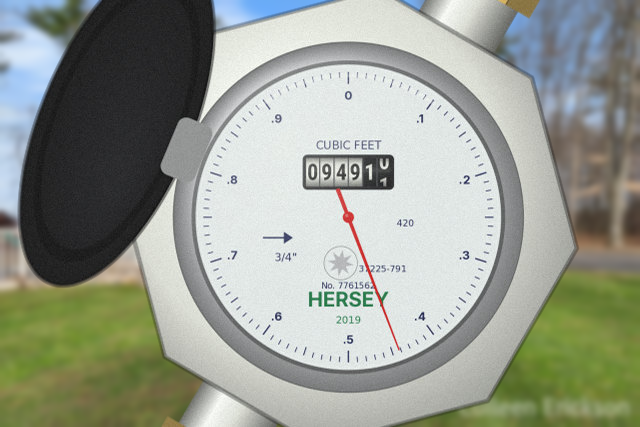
94910.44 ft³
